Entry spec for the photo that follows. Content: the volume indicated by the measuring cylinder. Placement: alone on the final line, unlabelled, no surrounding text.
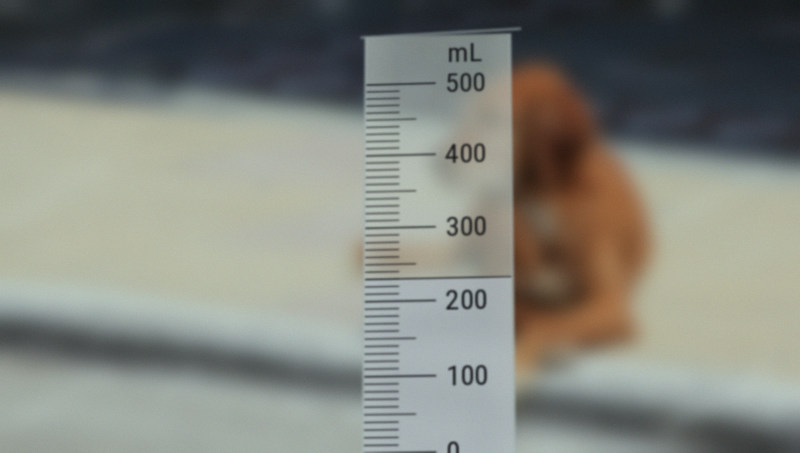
230 mL
